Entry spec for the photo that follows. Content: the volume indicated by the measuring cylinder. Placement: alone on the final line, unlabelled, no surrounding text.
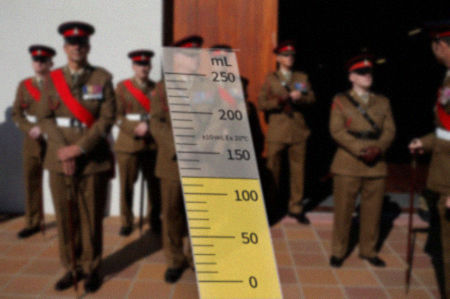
120 mL
